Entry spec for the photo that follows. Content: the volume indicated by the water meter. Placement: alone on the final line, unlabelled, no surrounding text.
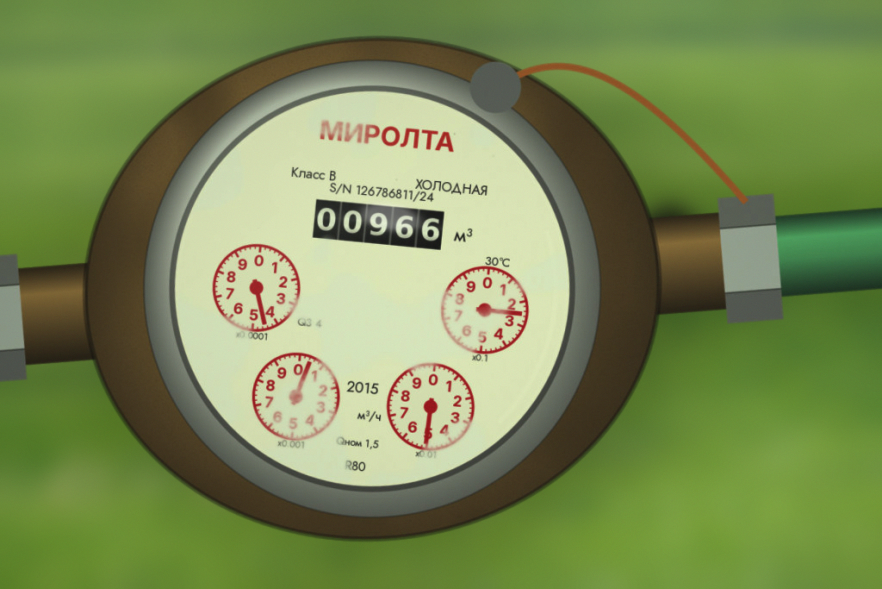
966.2504 m³
